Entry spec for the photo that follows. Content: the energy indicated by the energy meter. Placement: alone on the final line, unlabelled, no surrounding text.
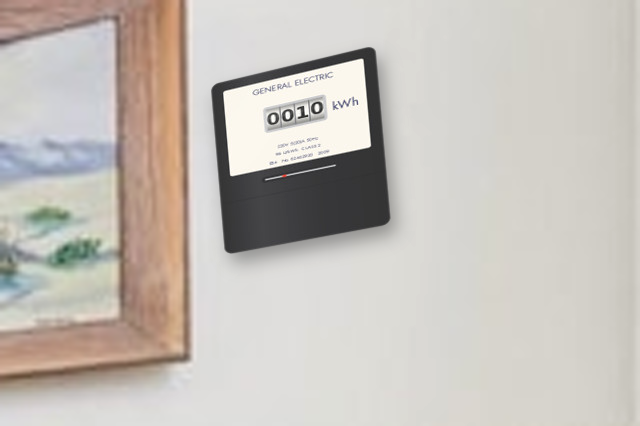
10 kWh
